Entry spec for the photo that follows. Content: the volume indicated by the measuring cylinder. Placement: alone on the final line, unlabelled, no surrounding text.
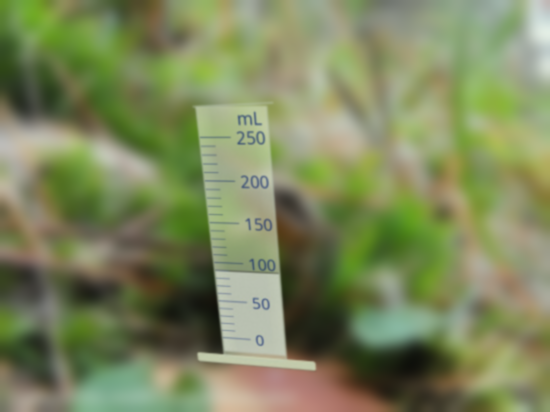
90 mL
